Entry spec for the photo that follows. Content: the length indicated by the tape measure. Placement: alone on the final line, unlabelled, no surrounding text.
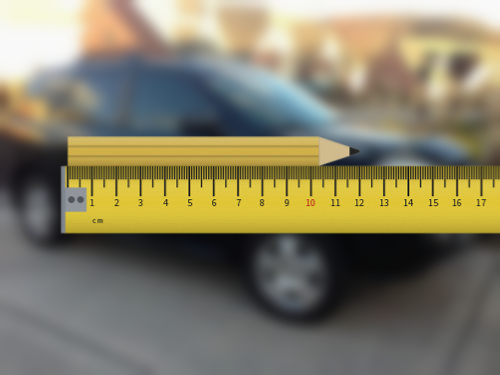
12 cm
